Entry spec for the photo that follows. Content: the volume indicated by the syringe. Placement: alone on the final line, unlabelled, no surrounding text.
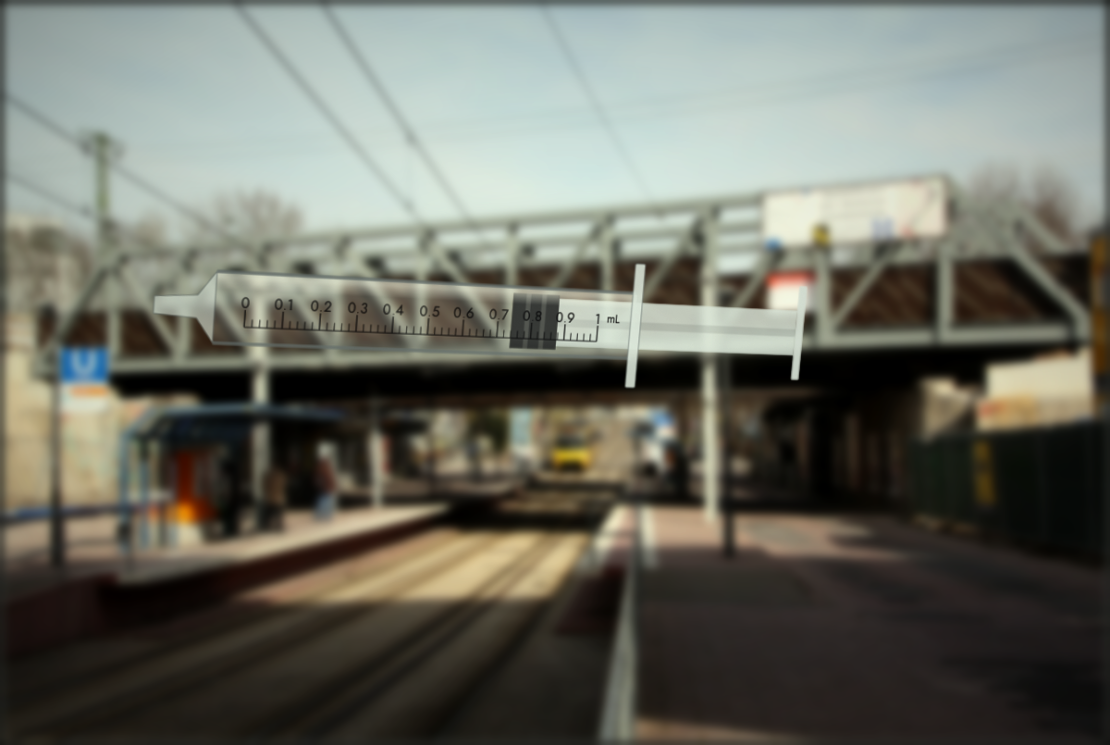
0.74 mL
